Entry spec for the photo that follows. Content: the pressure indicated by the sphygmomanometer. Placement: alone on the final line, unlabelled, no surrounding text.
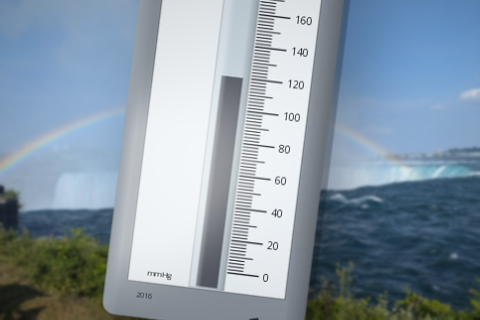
120 mmHg
